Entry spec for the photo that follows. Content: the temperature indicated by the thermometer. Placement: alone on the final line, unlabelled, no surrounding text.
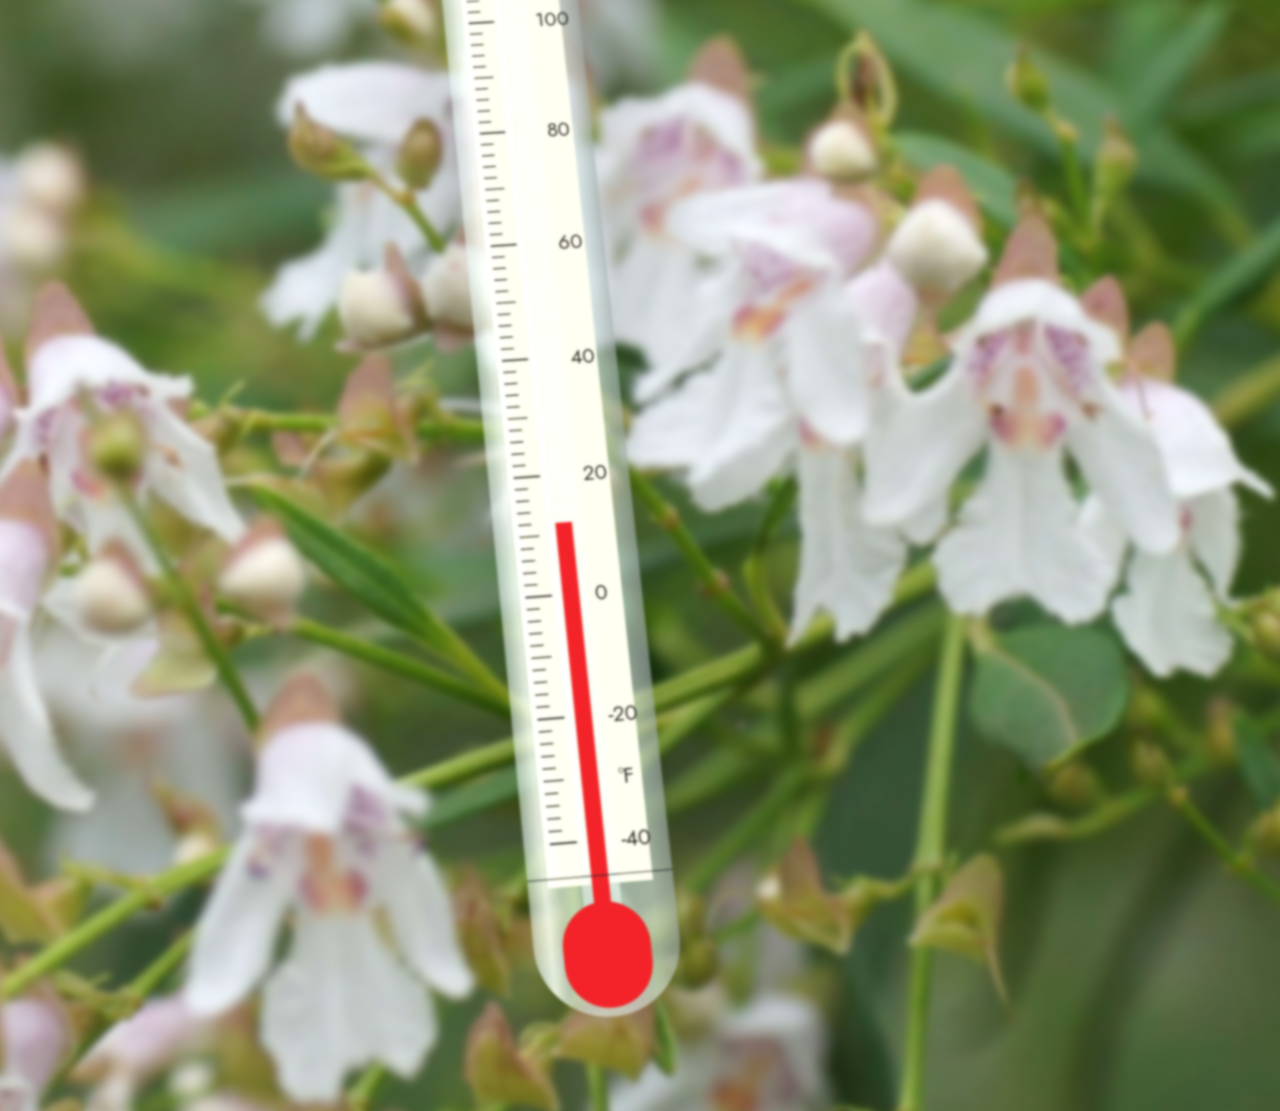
12 °F
